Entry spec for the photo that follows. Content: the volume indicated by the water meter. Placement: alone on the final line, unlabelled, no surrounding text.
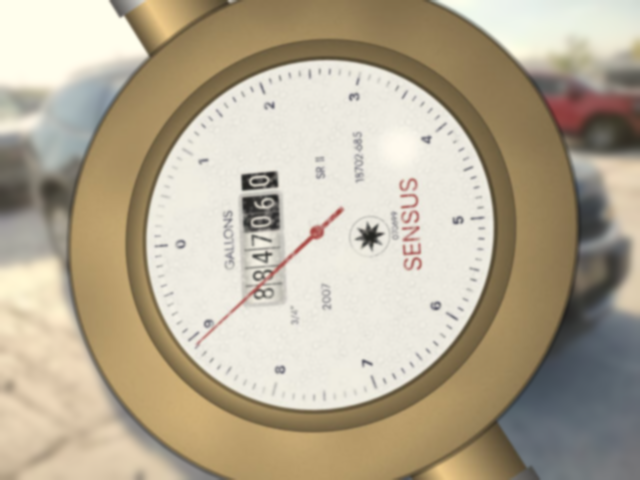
8847058.9 gal
